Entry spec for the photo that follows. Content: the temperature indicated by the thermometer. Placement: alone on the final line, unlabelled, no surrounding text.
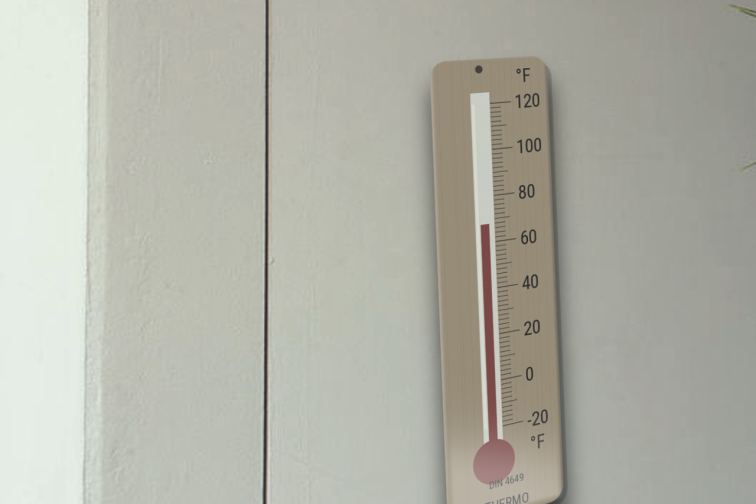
68 °F
